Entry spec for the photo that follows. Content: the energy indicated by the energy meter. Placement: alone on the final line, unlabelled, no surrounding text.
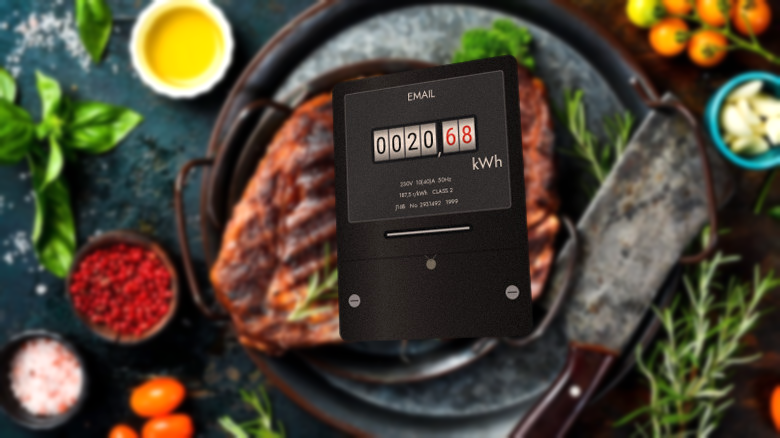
20.68 kWh
